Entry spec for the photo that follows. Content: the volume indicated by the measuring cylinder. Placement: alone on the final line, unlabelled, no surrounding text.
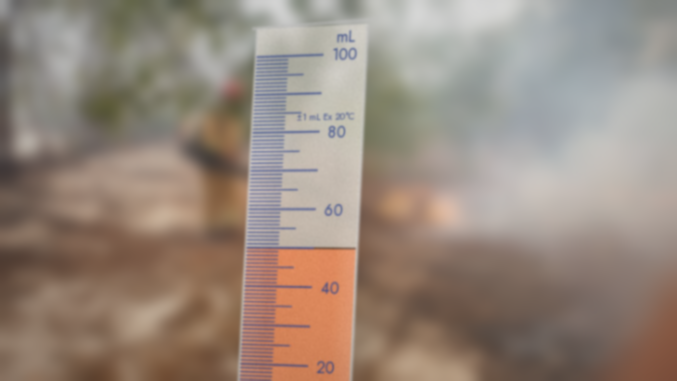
50 mL
